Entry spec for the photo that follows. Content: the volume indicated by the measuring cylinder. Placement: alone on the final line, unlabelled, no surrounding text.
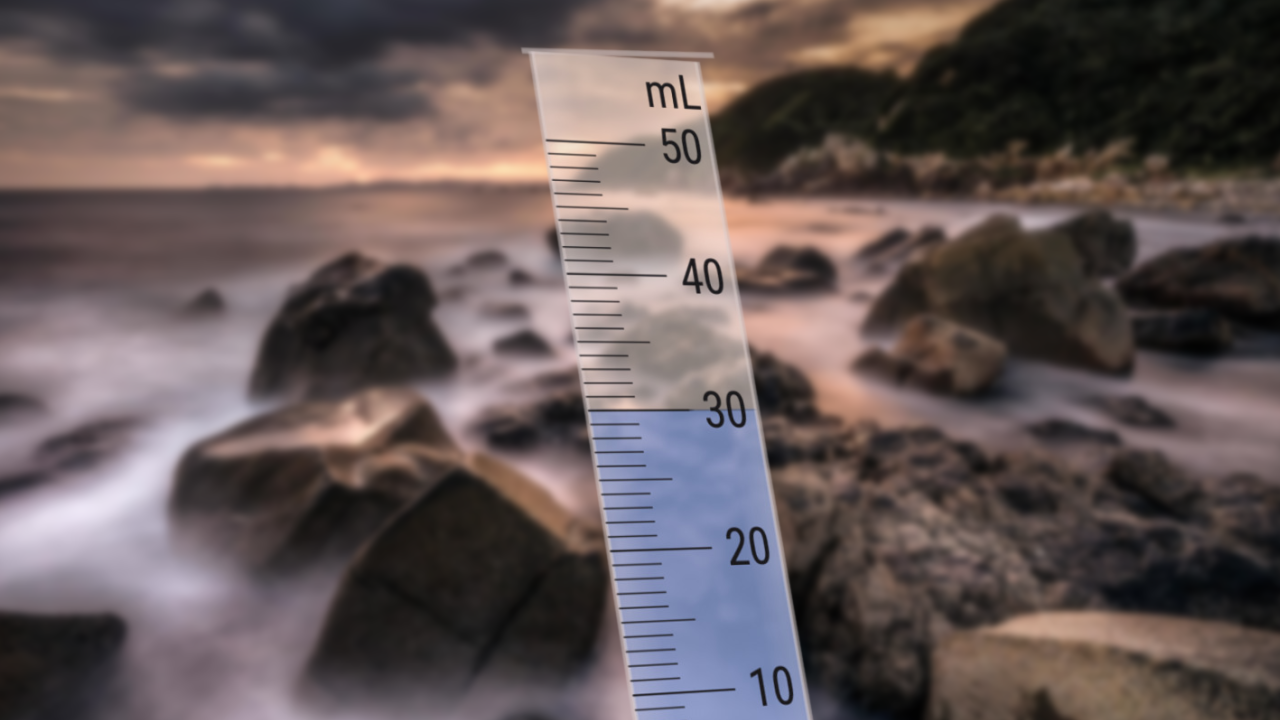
30 mL
